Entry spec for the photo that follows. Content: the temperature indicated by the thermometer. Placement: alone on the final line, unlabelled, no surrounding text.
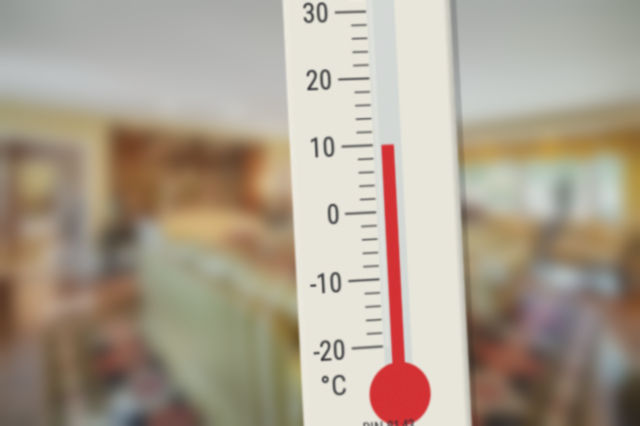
10 °C
